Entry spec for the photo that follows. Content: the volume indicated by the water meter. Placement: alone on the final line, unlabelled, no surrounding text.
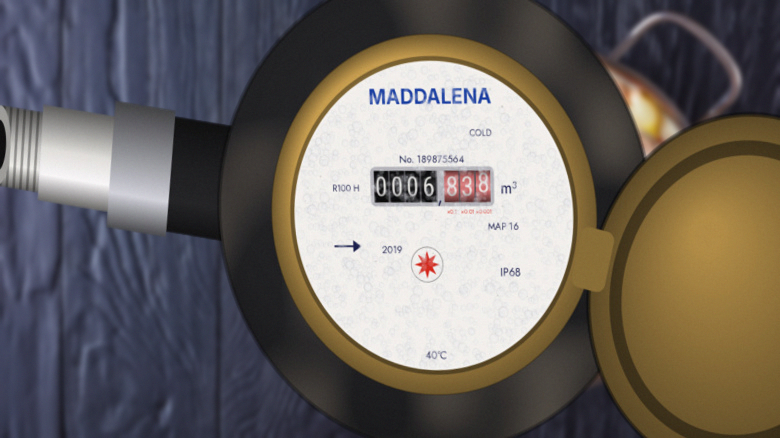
6.838 m³
